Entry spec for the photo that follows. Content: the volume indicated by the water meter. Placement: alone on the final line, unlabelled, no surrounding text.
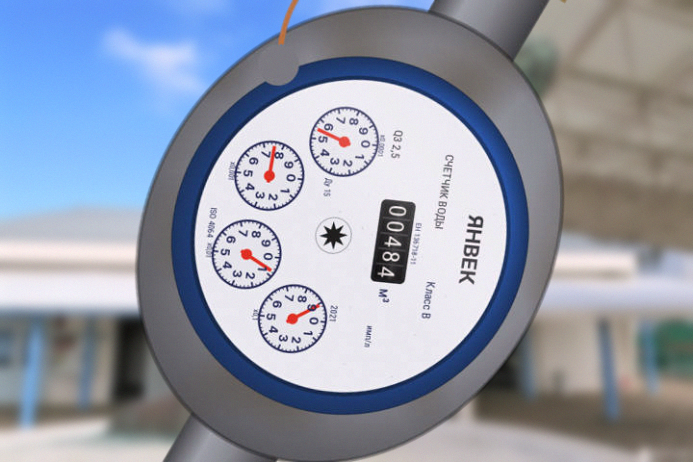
483.9075 m³
